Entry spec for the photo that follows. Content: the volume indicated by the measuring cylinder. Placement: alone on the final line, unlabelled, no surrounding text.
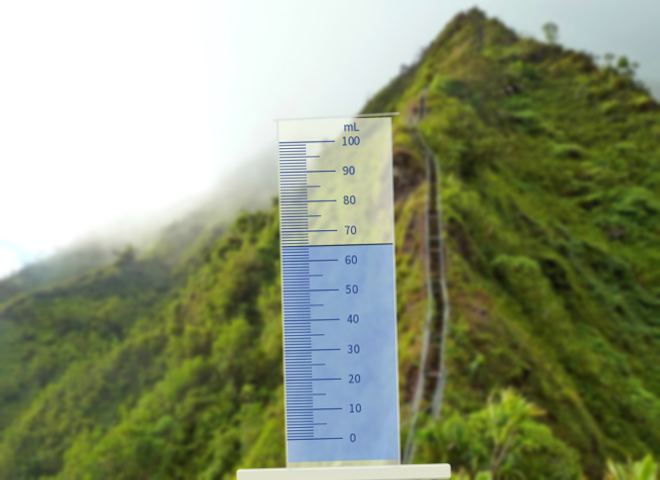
65 mL
